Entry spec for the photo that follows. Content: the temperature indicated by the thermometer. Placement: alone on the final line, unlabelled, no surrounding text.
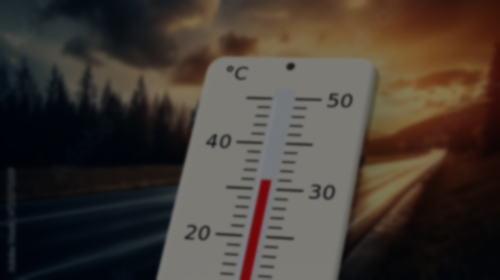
32 °C
